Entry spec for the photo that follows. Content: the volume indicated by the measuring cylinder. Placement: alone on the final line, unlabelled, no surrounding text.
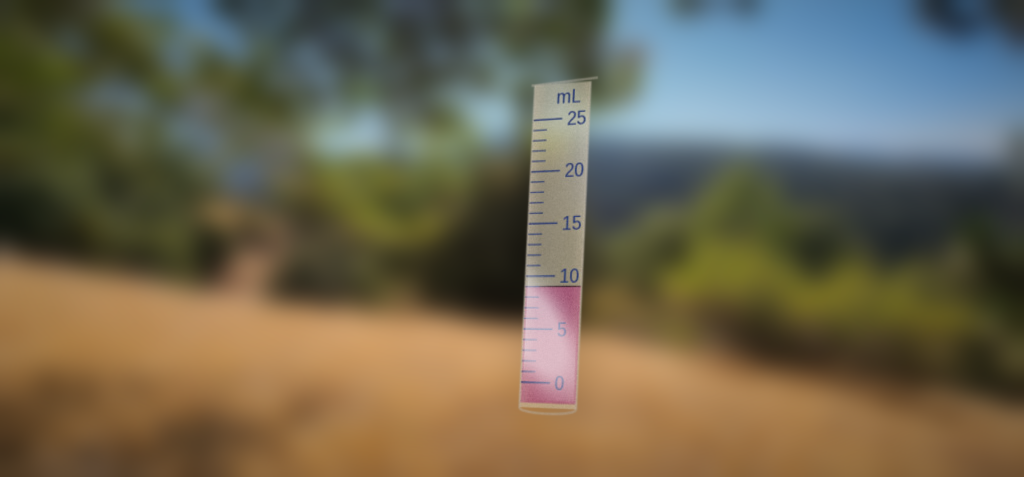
9 mL
